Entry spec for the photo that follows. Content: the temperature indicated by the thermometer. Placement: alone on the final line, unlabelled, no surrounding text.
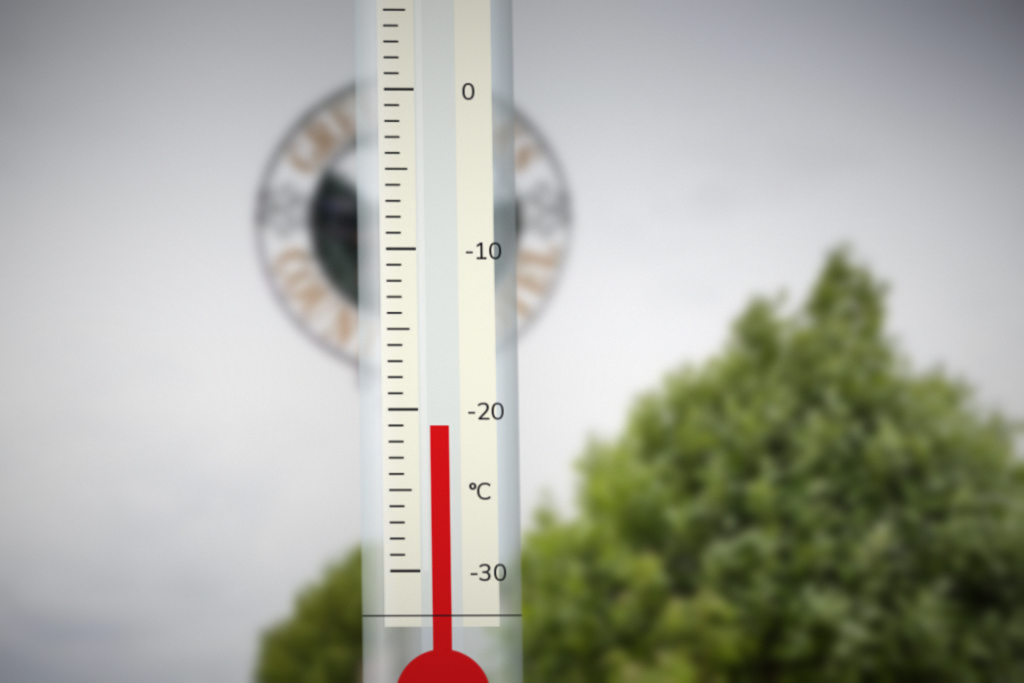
-21 °C
